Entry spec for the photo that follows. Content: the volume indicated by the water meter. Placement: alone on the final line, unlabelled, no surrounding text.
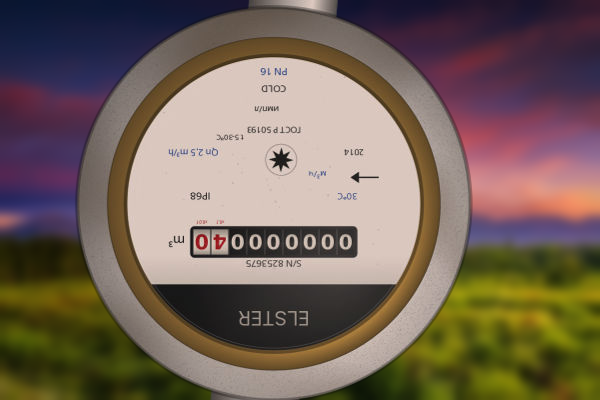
0.40 m³
